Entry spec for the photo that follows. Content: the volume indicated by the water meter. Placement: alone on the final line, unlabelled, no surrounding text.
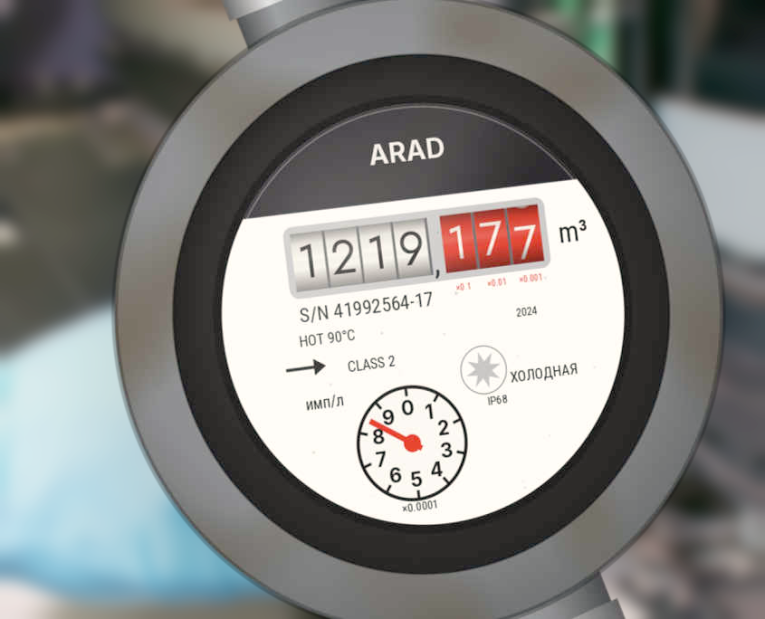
1219.1768 m³
